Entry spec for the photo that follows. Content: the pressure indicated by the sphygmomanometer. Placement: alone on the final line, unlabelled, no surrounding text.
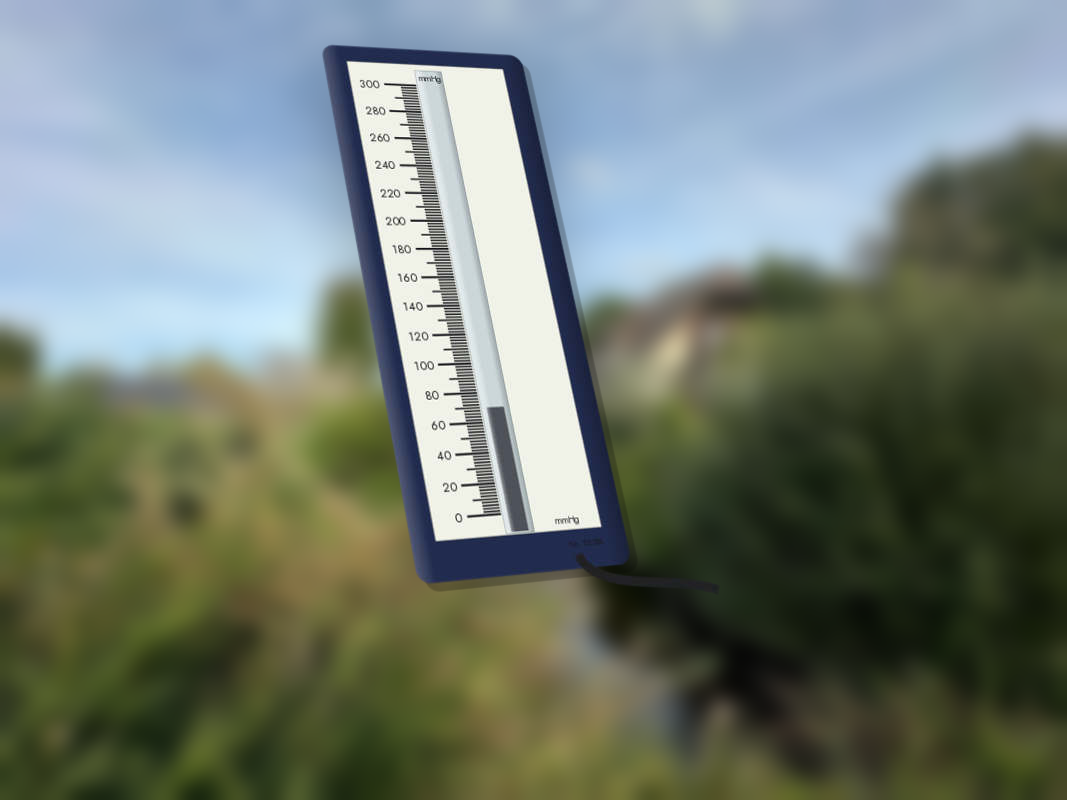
70 mmHg
